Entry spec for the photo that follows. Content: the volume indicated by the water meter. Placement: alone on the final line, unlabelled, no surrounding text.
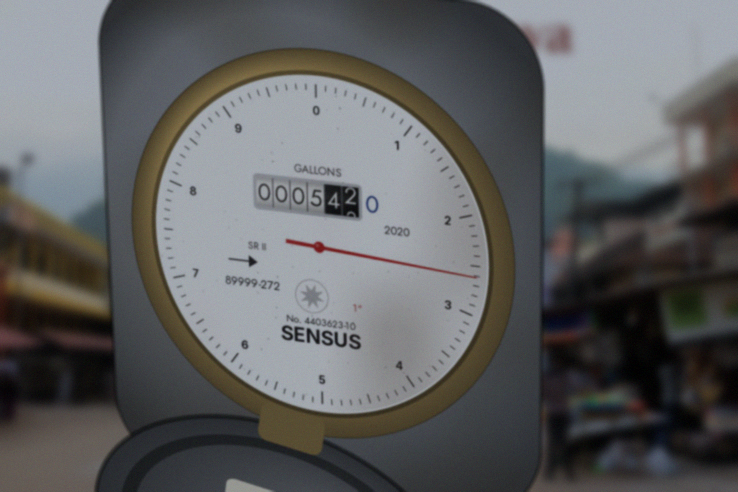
5422.6 gal
